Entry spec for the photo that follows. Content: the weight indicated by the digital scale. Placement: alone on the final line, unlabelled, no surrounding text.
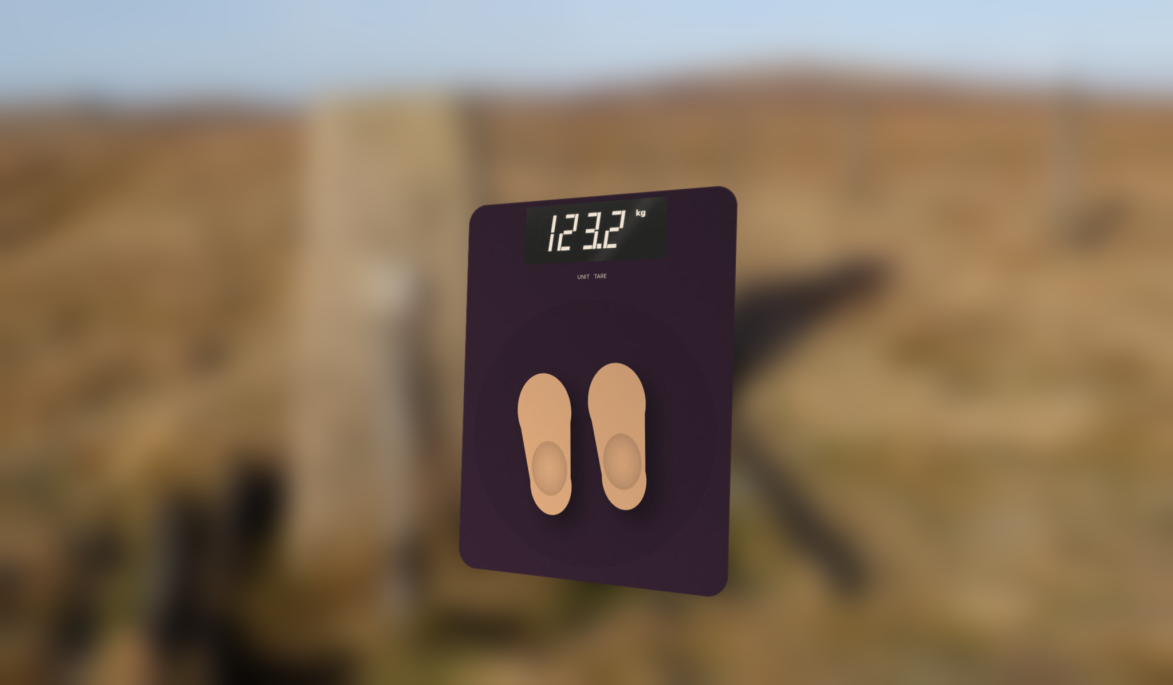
123.2 kg
